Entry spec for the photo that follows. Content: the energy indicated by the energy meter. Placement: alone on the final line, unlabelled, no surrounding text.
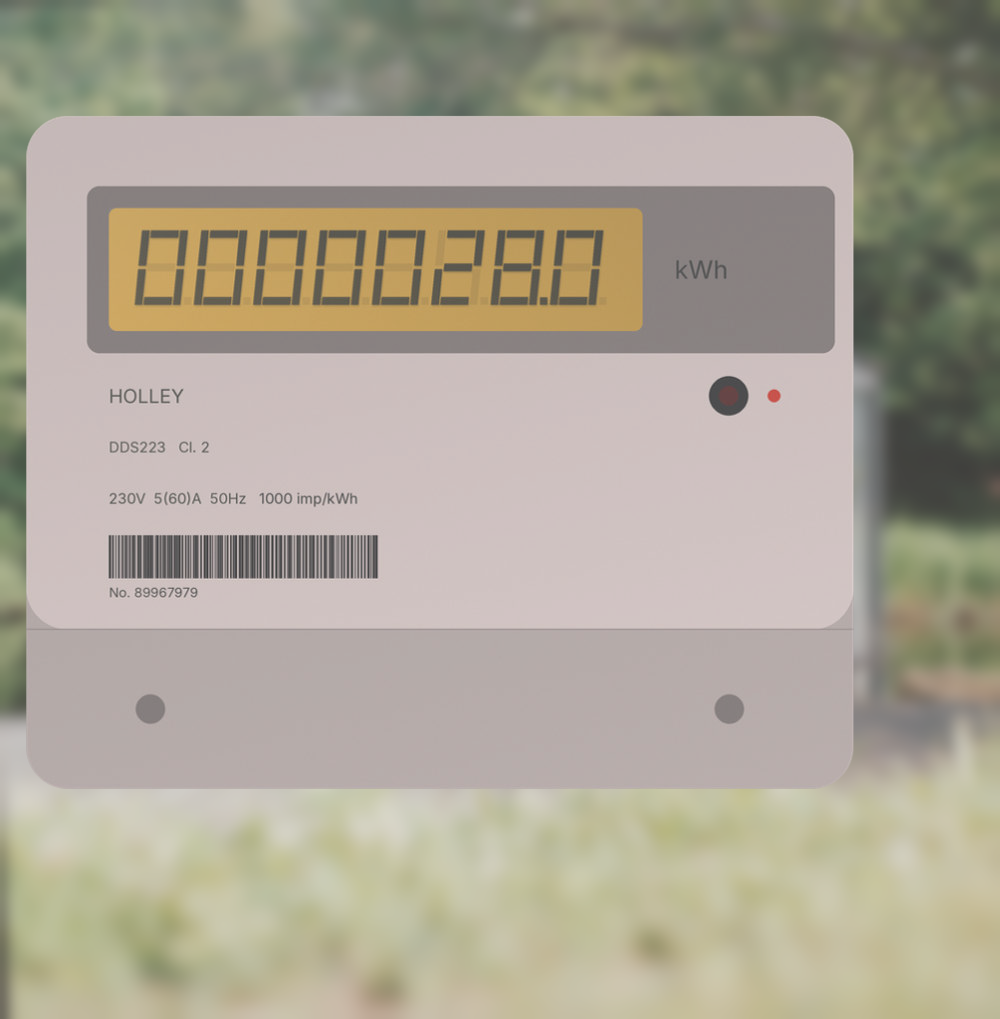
28.0 kWh
